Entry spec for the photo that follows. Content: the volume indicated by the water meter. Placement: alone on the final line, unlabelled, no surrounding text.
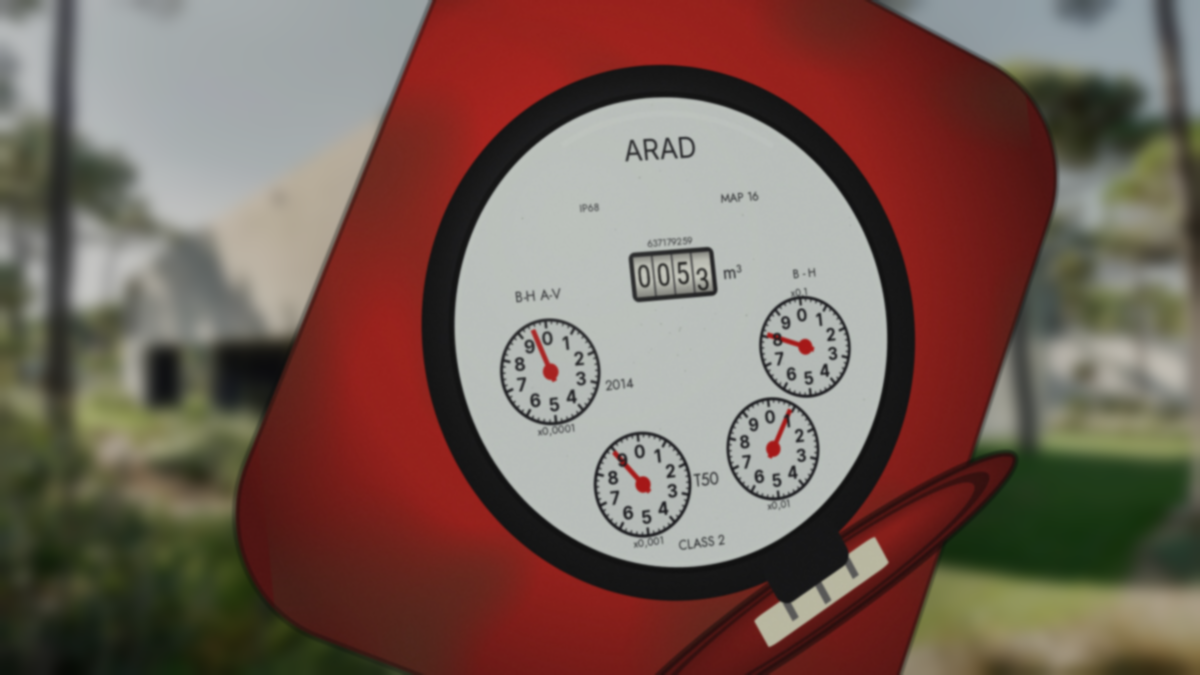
52.8089 m³
